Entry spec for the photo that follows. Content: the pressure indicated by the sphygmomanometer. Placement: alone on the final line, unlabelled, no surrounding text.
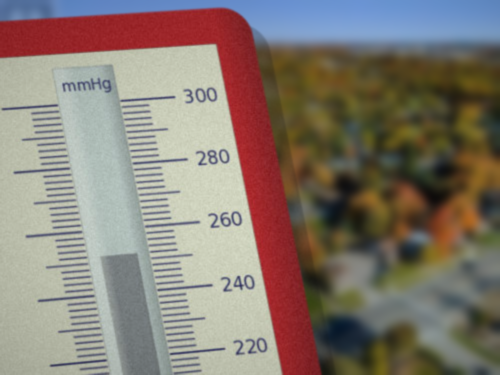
252 mmHg
